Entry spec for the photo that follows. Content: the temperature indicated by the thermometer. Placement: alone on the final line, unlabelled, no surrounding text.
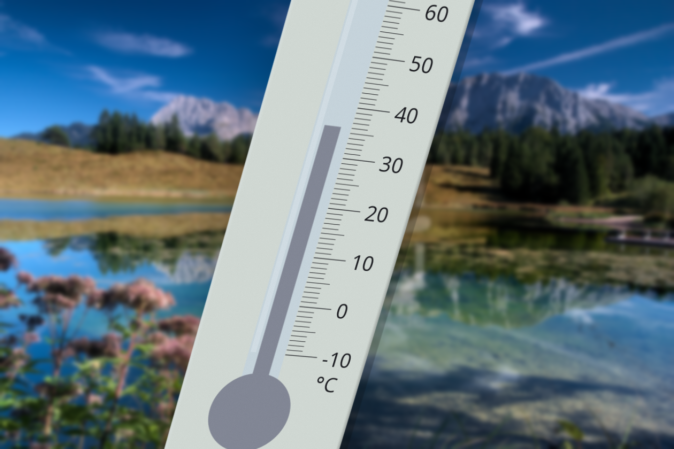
36 °C
